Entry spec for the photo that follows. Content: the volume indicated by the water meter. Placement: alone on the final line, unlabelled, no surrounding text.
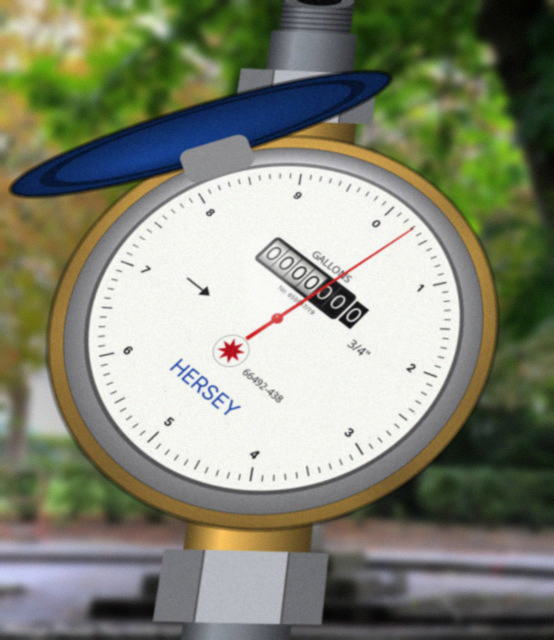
0.3 gal
